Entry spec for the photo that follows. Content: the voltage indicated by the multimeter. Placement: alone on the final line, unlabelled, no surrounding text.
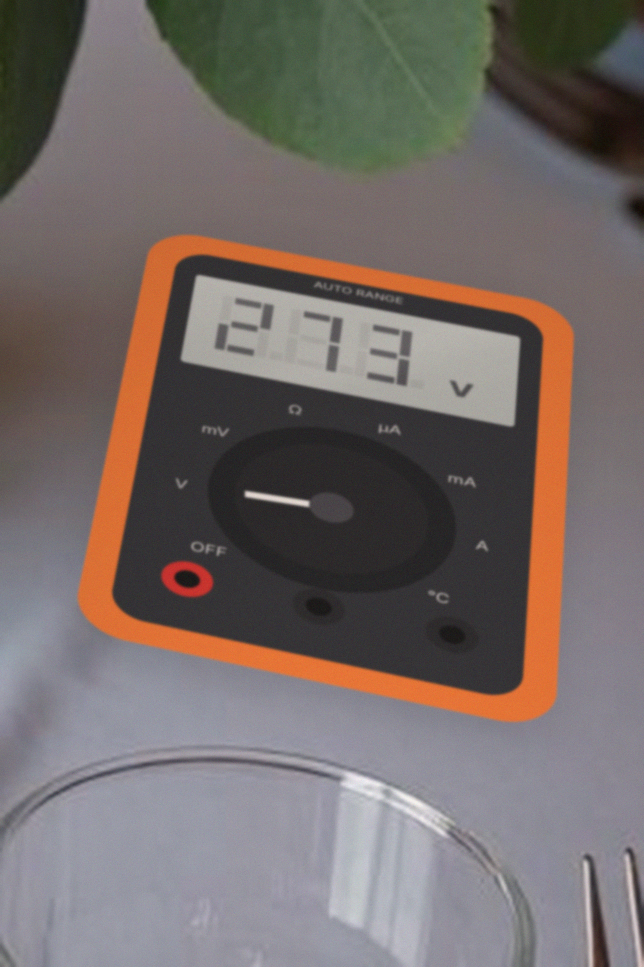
273 V
